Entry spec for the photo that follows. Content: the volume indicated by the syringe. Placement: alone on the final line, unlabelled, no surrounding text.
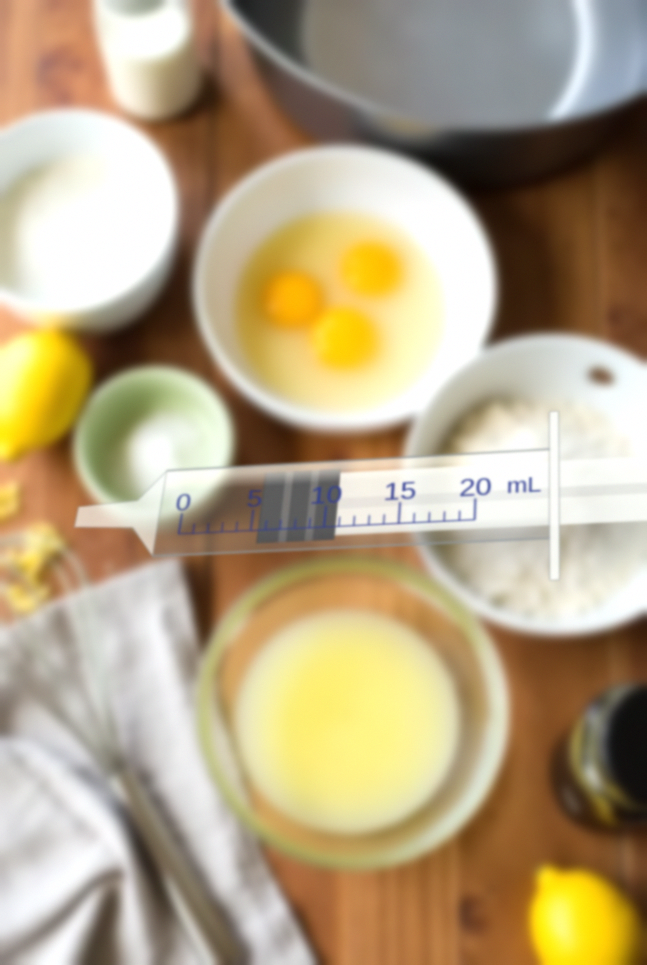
5.5 mL
